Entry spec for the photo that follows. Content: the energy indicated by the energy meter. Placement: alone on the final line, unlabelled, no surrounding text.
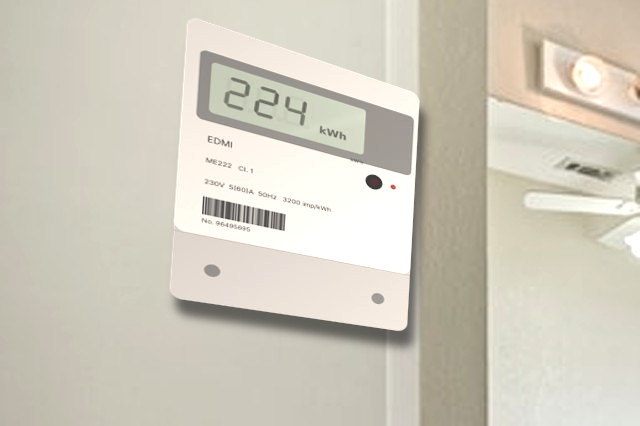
224 kWh
